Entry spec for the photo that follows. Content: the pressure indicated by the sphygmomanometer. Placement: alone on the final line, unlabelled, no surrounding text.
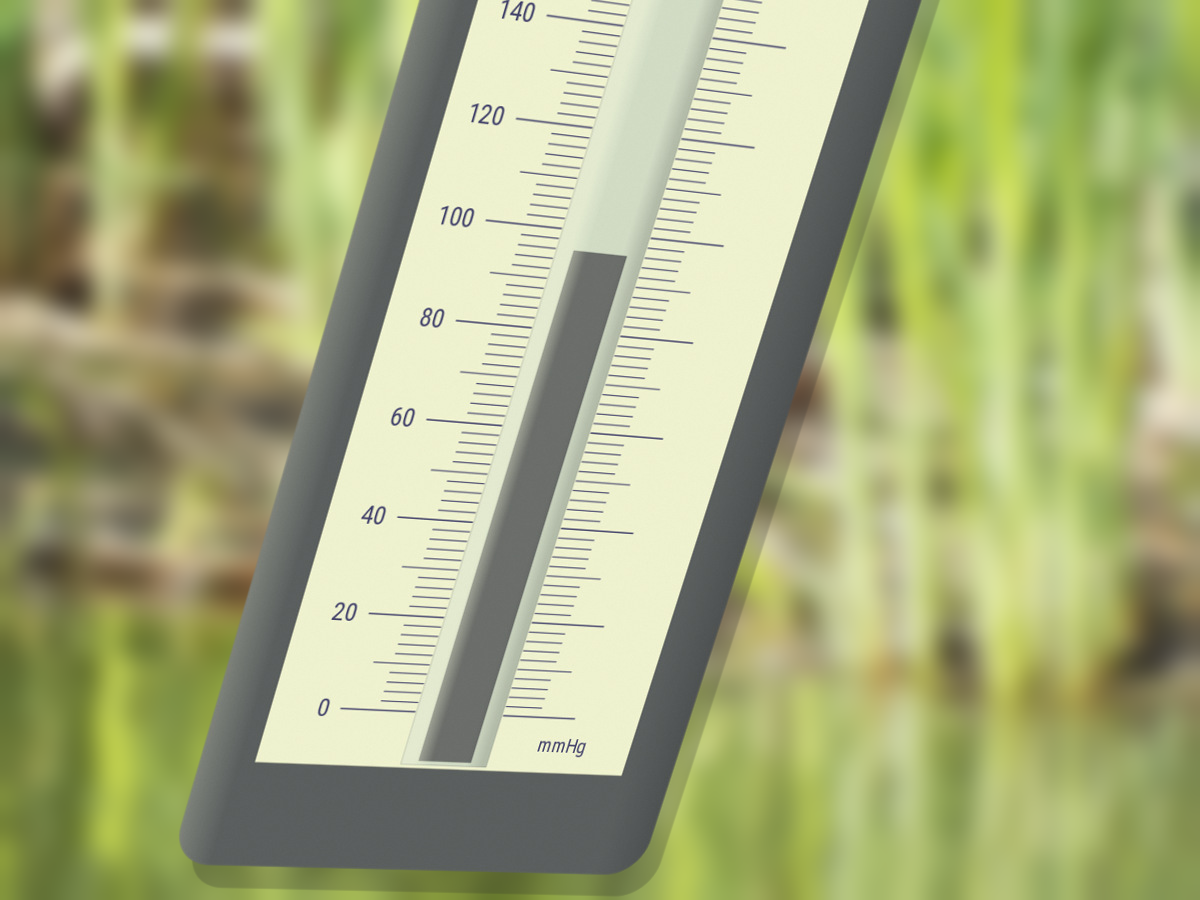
96 mmHg
